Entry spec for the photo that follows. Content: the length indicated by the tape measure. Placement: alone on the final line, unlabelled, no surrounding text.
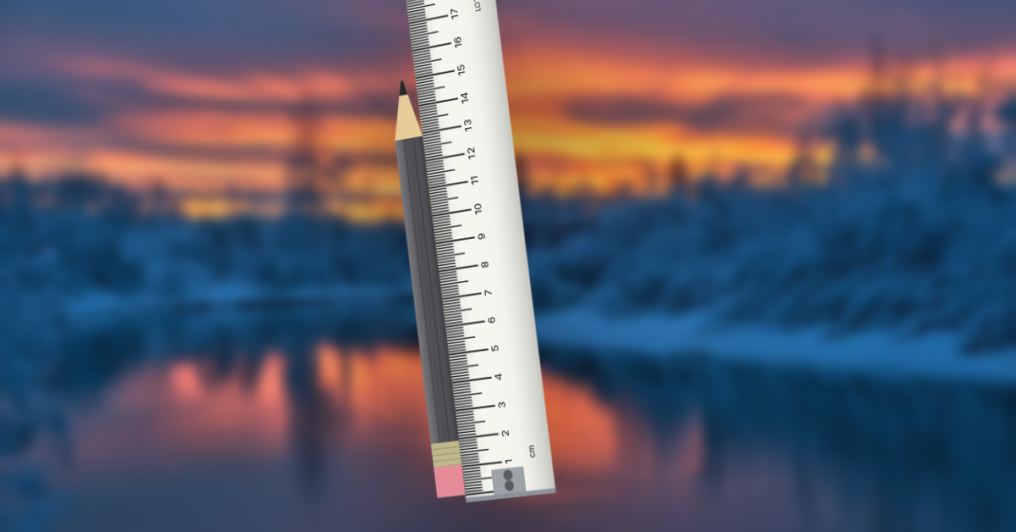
15 cm
